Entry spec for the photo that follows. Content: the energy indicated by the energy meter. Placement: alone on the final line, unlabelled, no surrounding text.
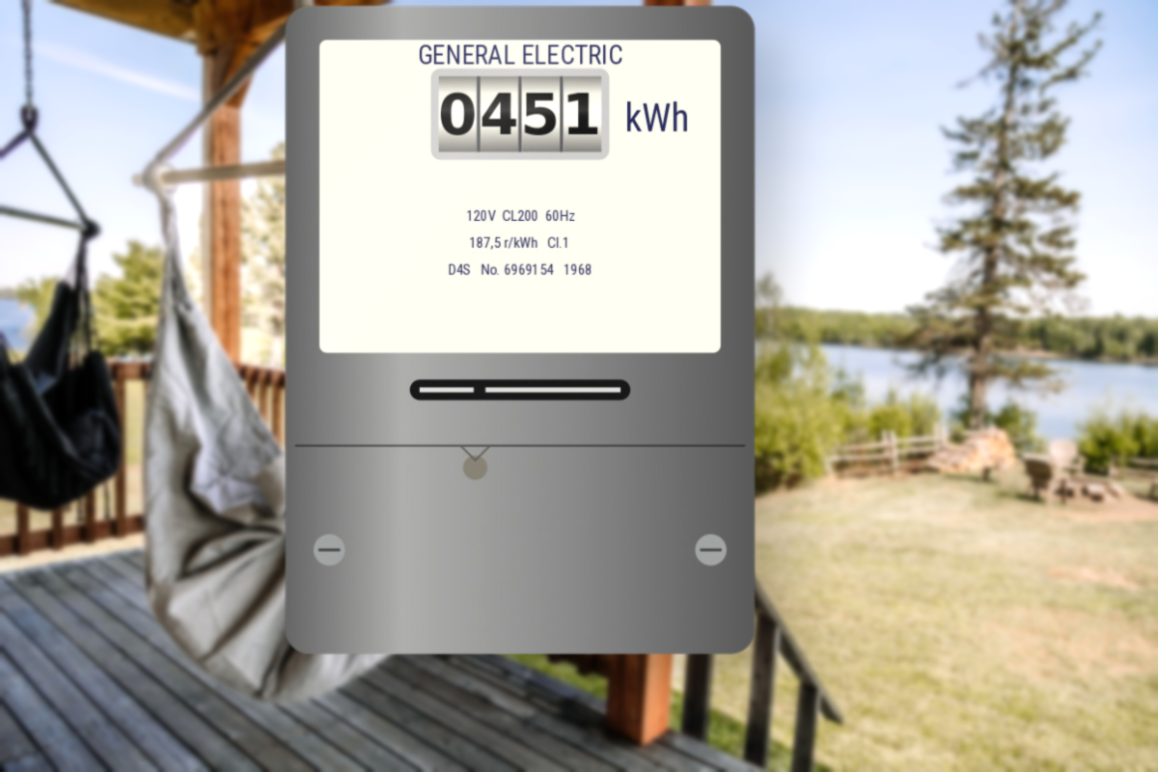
451 kWh
